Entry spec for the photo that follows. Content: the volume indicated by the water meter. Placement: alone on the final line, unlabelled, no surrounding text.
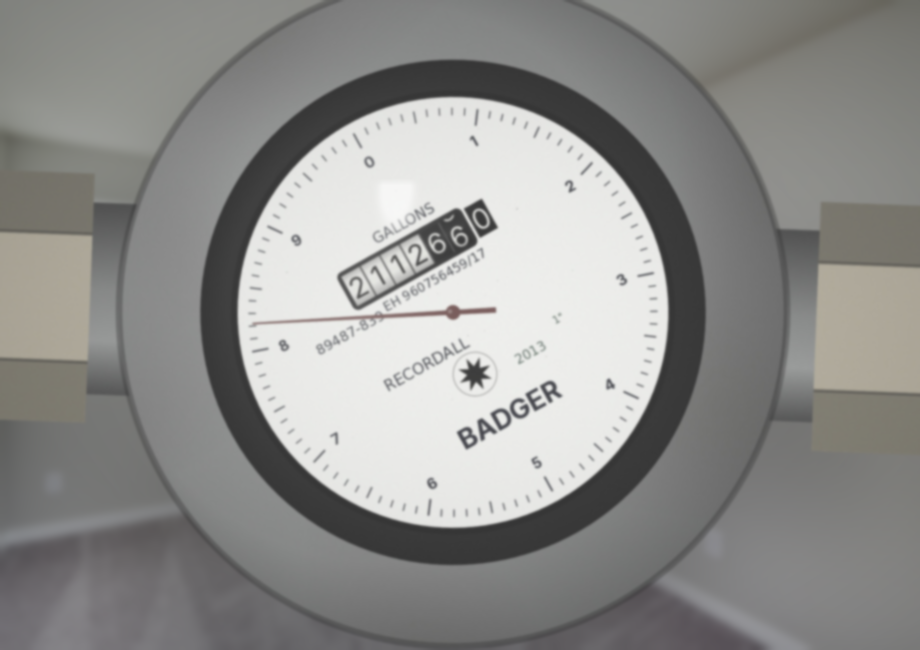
2112658.2 gal
